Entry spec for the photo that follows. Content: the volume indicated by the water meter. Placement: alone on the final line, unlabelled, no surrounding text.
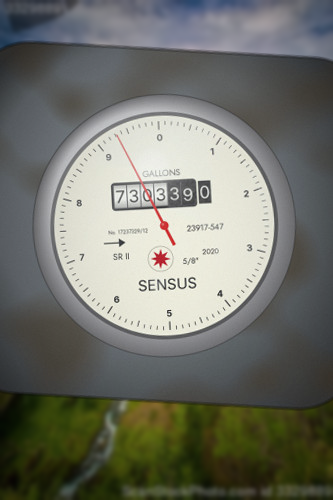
7303389.3 gal
